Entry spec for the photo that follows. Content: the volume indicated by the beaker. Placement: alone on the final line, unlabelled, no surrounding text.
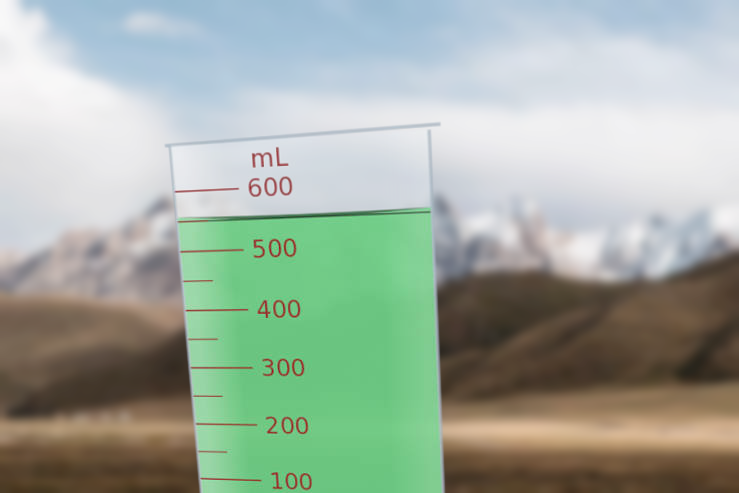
550 mL
